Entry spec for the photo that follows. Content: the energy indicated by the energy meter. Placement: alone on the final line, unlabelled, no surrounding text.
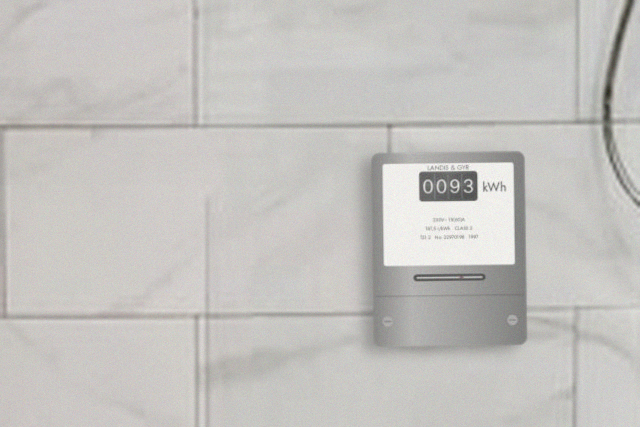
93 kWh
